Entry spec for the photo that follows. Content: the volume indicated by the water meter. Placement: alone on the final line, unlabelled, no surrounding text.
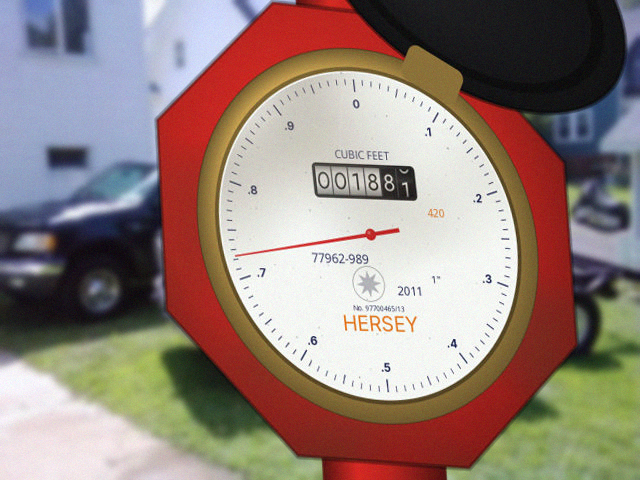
1880.72 ft³
